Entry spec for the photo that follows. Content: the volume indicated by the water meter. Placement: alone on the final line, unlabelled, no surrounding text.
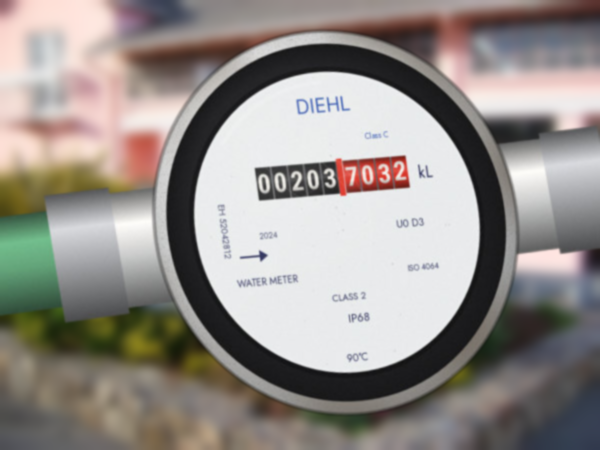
203.7032 kL
